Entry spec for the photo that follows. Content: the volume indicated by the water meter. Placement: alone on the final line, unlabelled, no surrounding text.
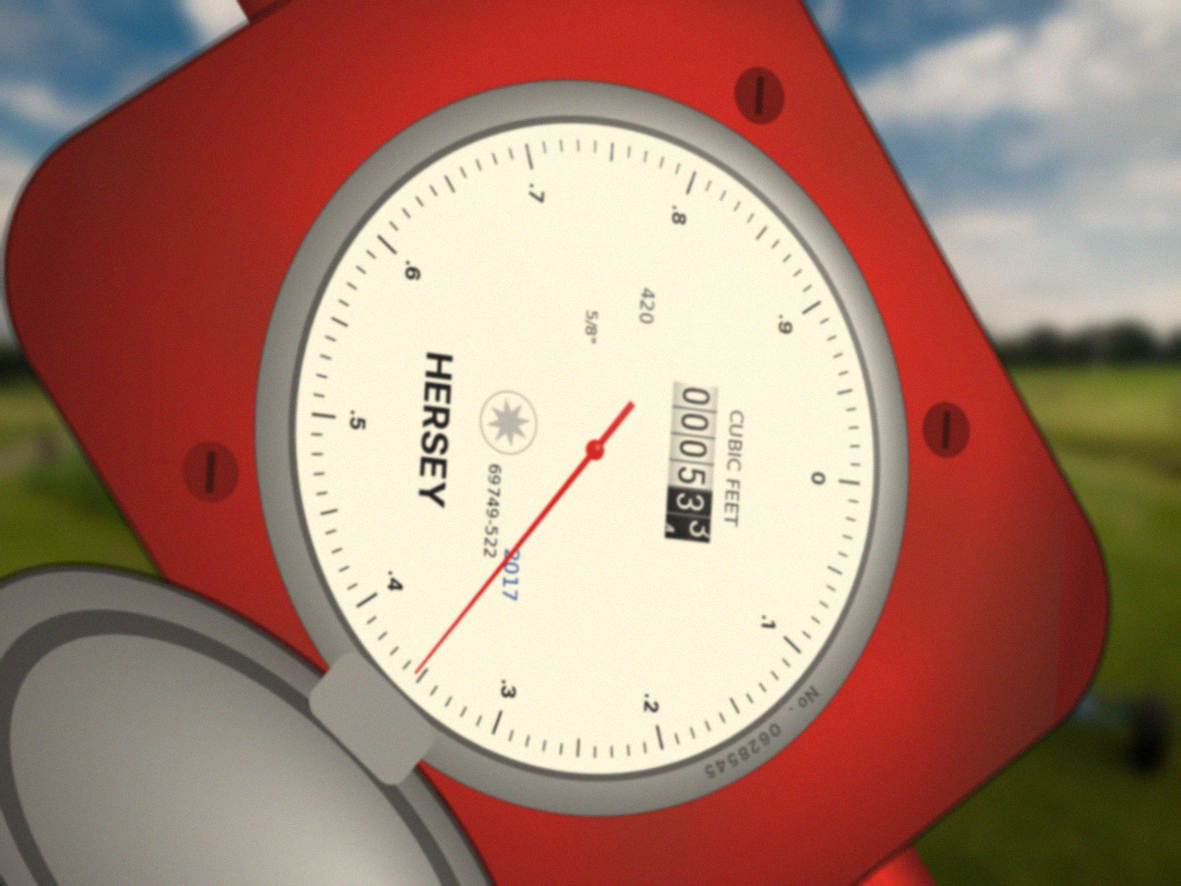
533.35 ft³
